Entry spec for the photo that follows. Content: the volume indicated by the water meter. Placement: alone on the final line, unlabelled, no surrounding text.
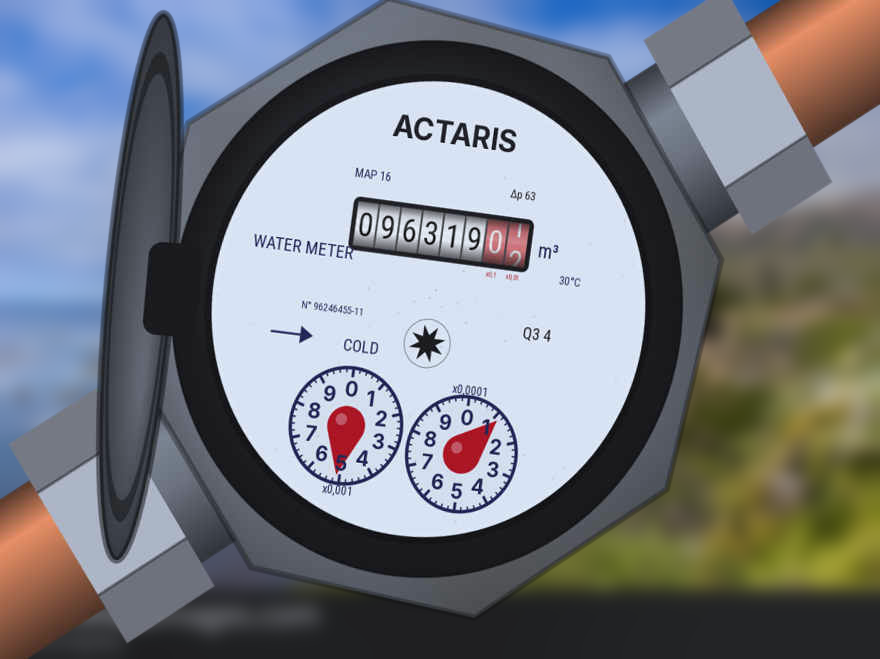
96319.0151 m³
